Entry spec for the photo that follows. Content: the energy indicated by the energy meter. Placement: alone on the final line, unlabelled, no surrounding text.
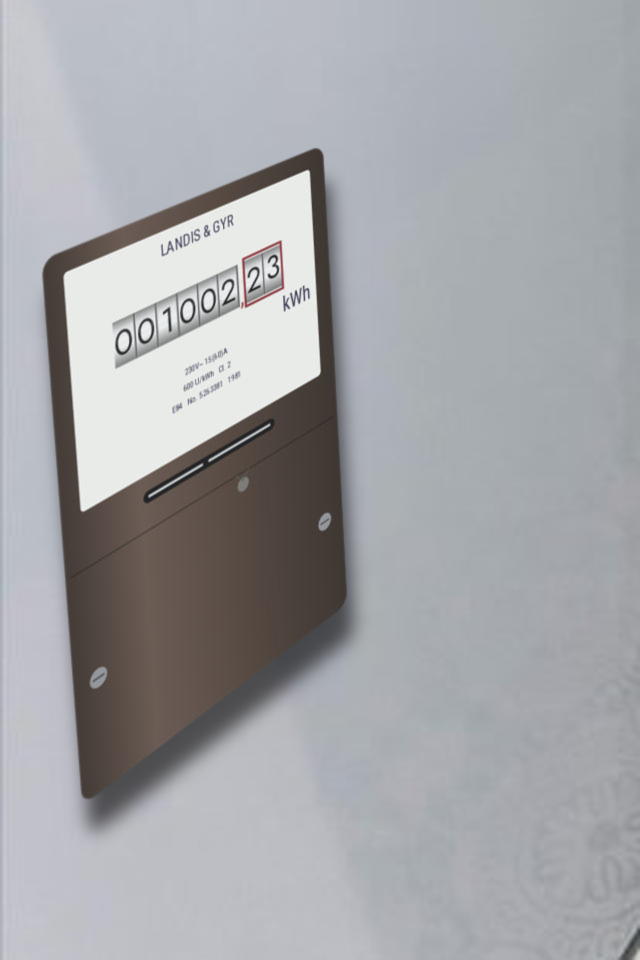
1002.23 kWh
